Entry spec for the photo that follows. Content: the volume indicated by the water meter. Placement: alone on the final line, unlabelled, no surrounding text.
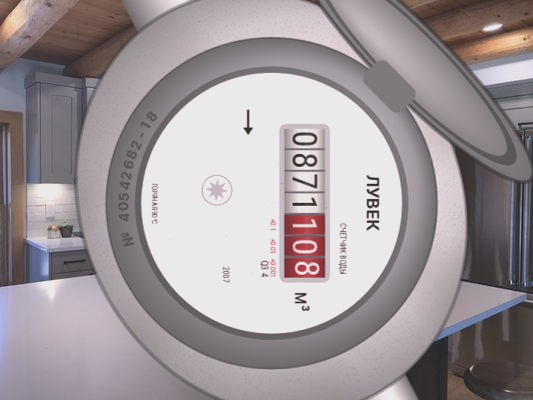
871.108 m³
